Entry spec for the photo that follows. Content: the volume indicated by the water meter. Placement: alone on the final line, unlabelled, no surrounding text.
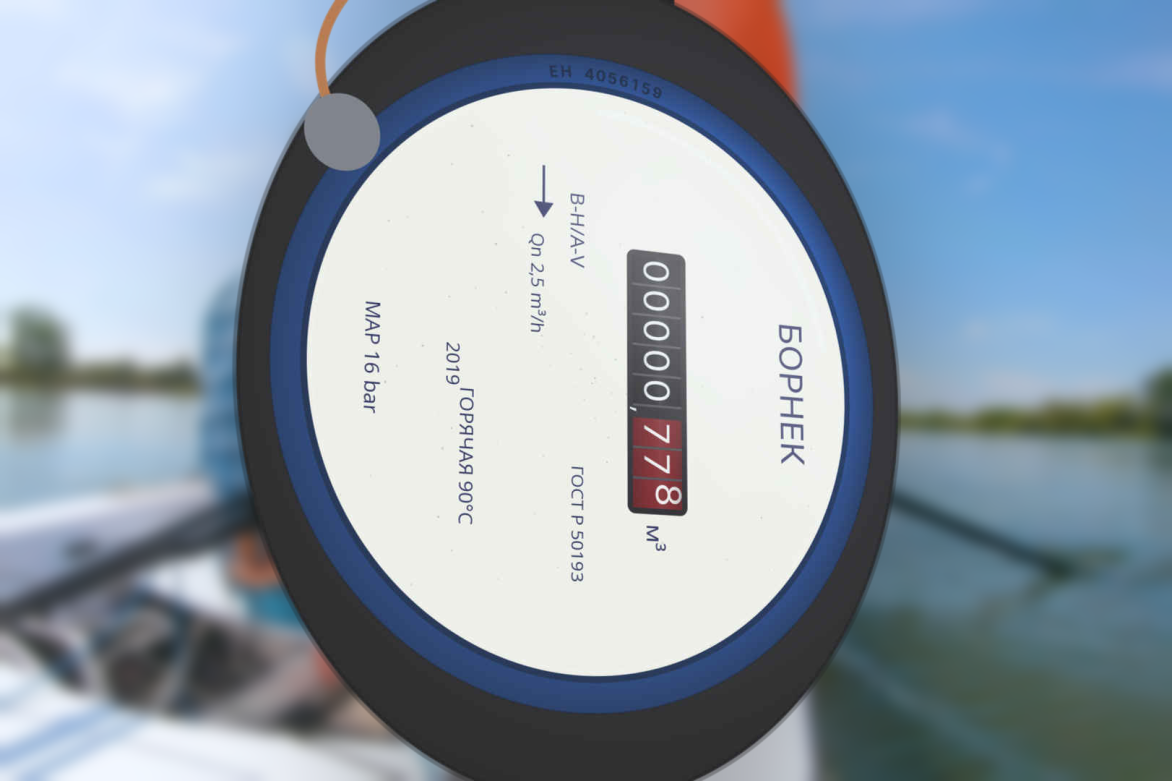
0.778 m³
